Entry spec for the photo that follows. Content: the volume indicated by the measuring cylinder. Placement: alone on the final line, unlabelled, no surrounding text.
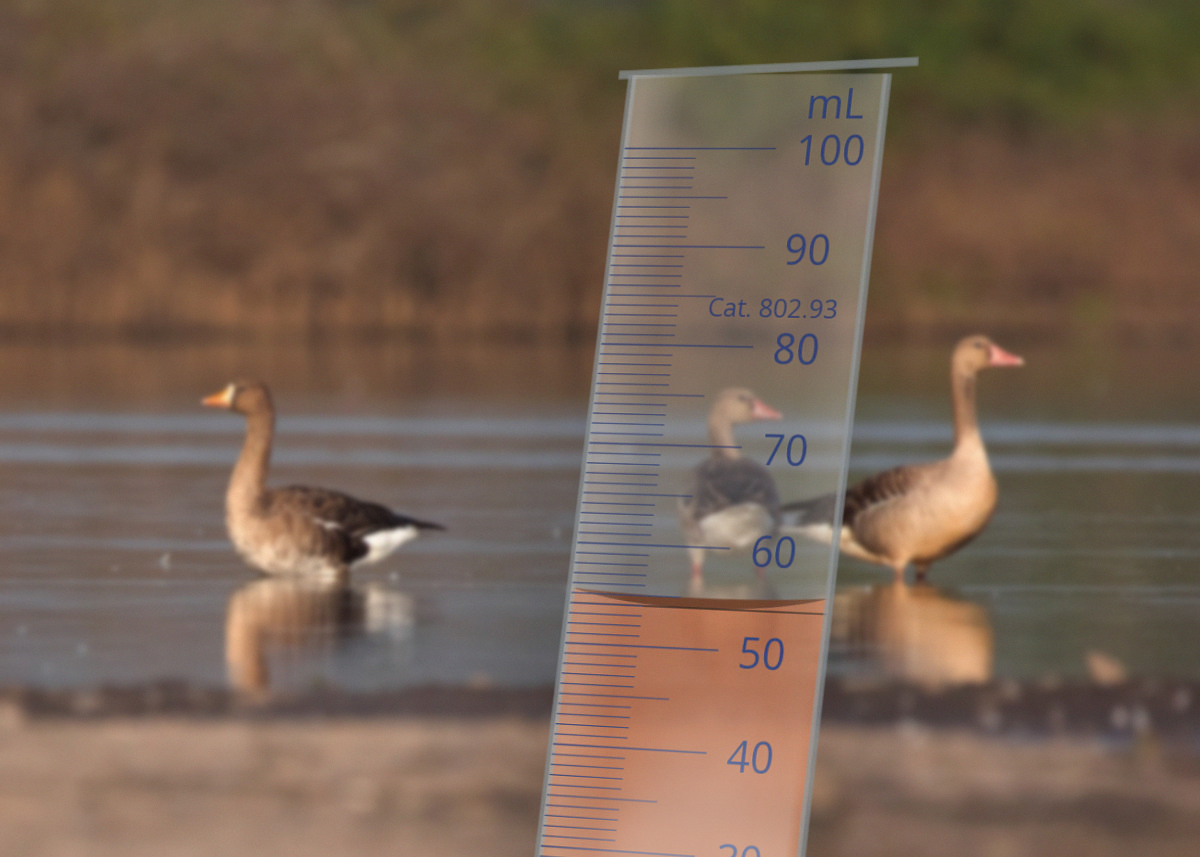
54 mL
